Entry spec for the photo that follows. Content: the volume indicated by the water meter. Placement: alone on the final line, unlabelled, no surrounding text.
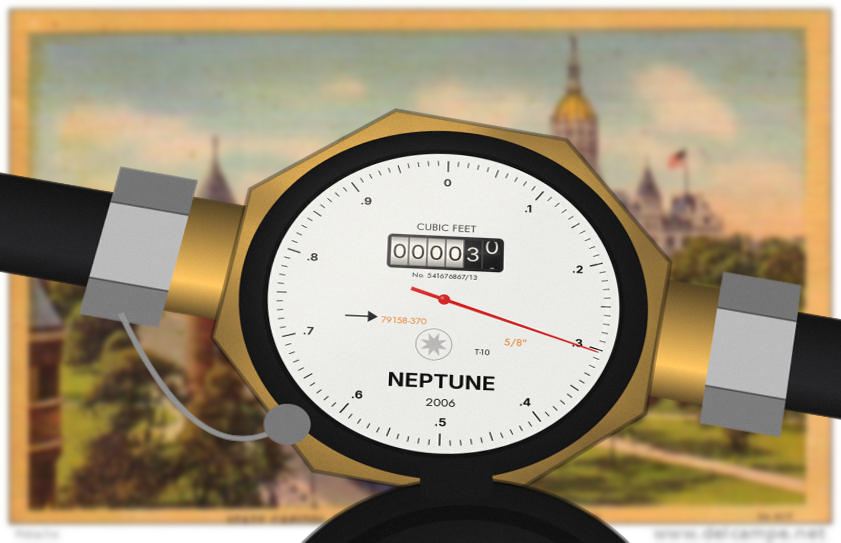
30.30 ft³
